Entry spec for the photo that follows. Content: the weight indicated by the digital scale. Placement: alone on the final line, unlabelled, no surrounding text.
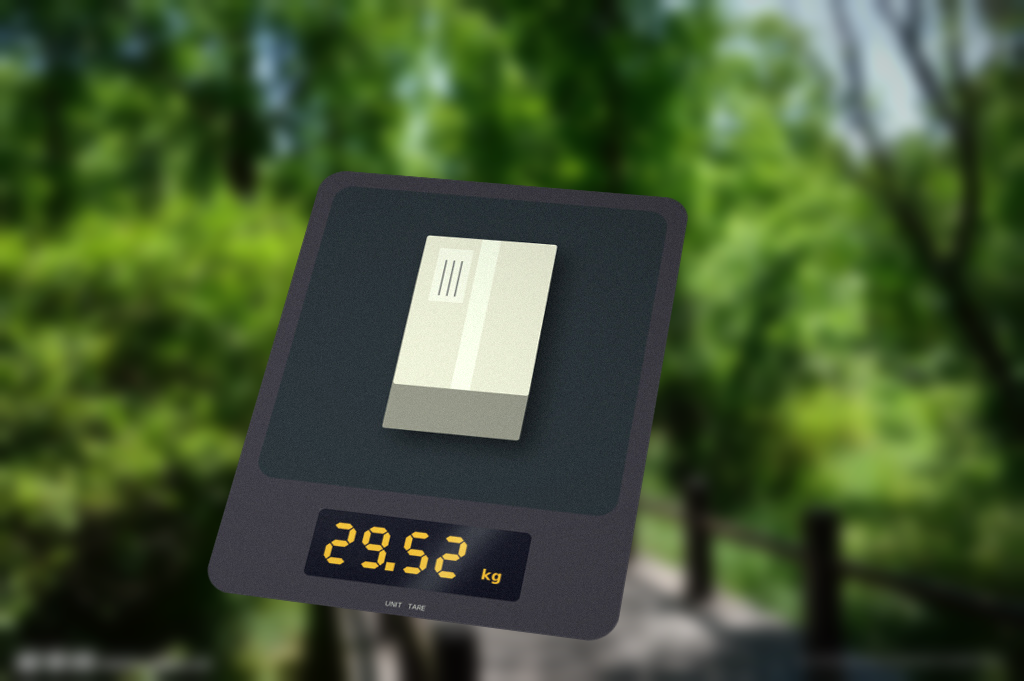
29.52 kg
